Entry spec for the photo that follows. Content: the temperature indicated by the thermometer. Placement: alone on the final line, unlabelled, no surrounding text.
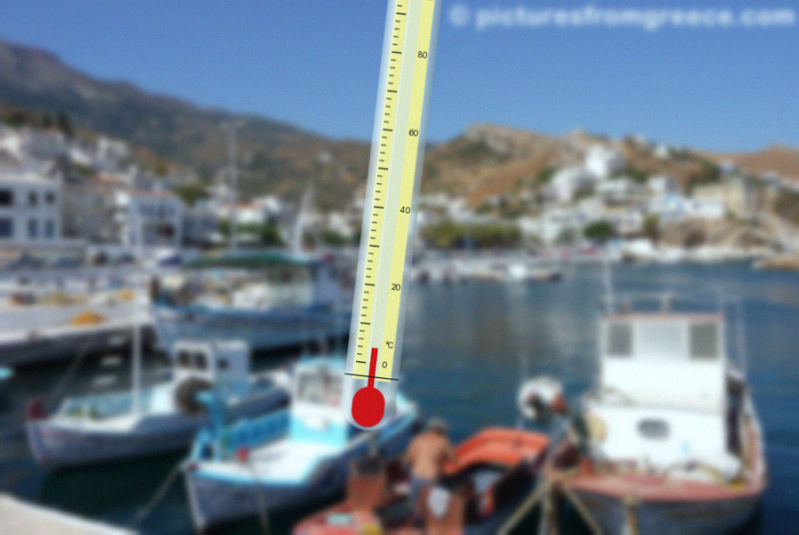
4 °C
